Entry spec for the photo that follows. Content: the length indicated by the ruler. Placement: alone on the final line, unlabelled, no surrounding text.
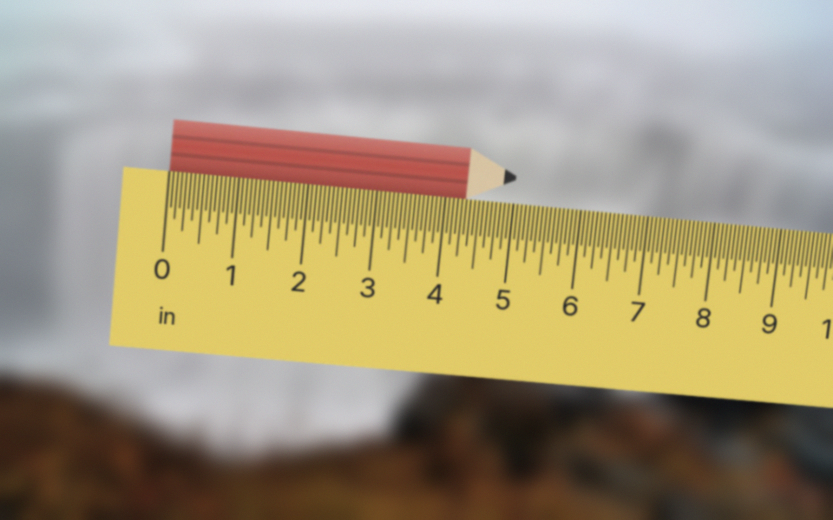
5 in
